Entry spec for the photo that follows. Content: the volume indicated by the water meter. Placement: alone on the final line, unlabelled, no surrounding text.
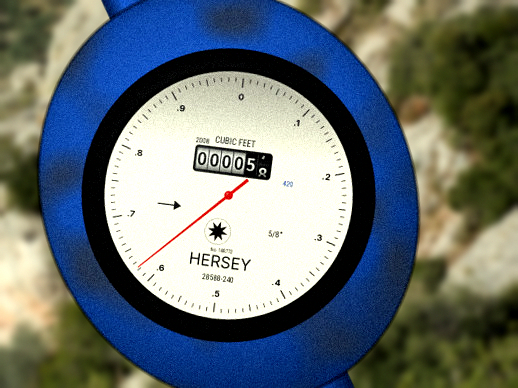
57.62 ft³
